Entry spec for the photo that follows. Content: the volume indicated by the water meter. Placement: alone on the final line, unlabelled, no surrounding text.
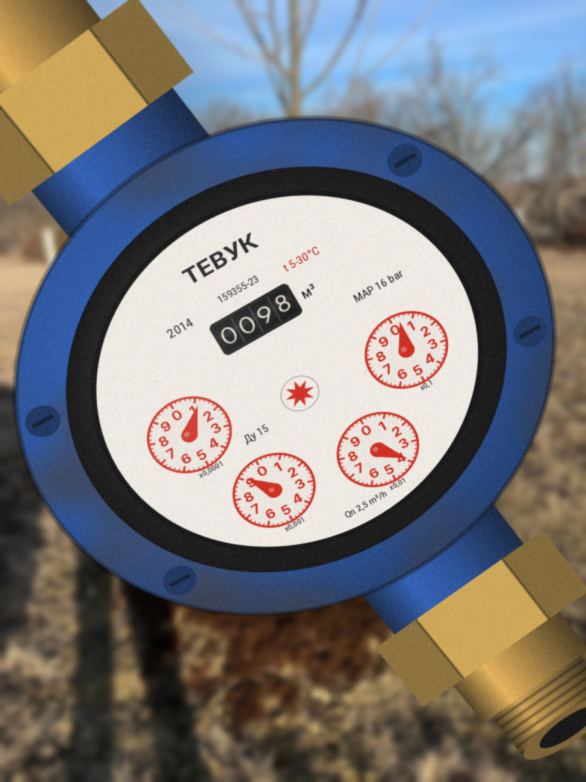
98.0391 m³
